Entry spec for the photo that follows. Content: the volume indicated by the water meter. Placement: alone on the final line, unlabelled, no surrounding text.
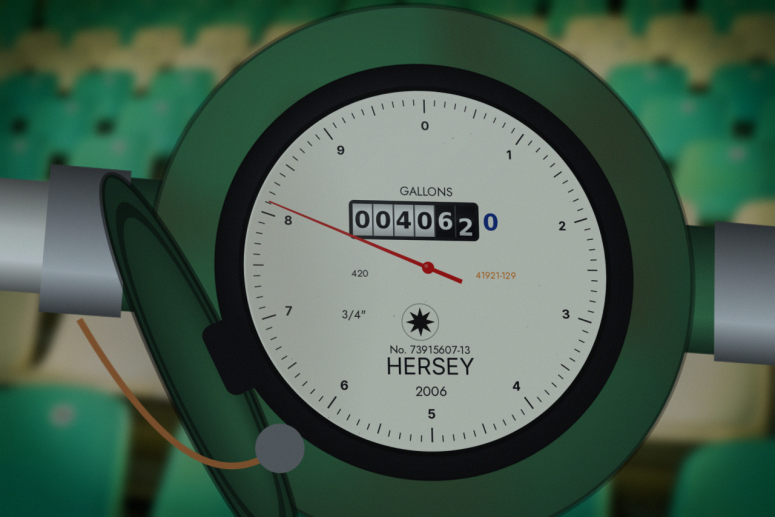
40618.1 gal
